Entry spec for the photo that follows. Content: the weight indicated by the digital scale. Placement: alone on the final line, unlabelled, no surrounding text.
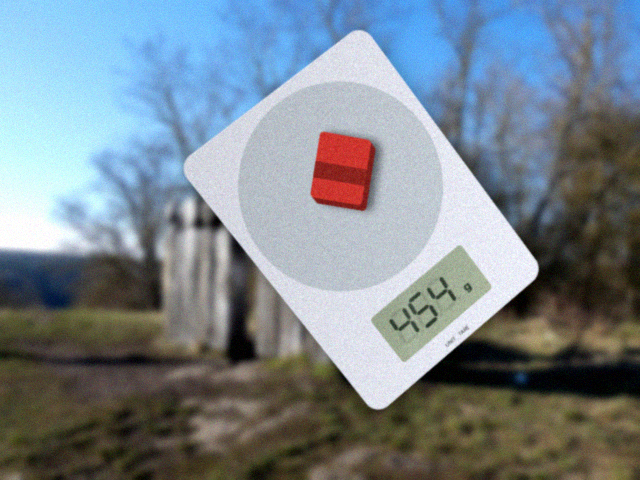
454 g
